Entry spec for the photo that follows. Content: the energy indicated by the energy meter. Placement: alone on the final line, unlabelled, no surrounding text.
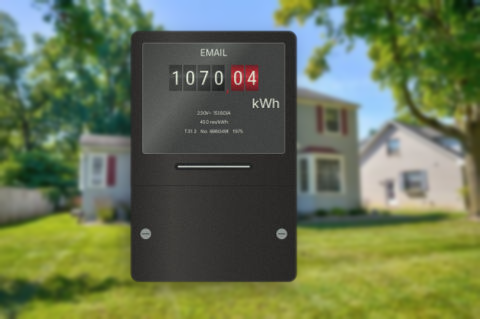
1070.04 kWh
